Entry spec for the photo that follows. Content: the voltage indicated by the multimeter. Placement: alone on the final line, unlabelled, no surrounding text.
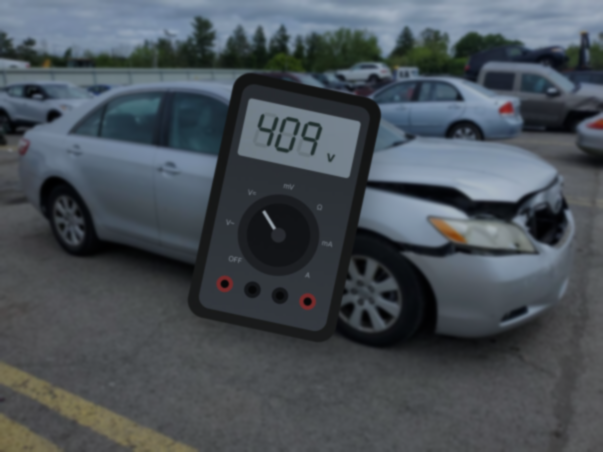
409 V
